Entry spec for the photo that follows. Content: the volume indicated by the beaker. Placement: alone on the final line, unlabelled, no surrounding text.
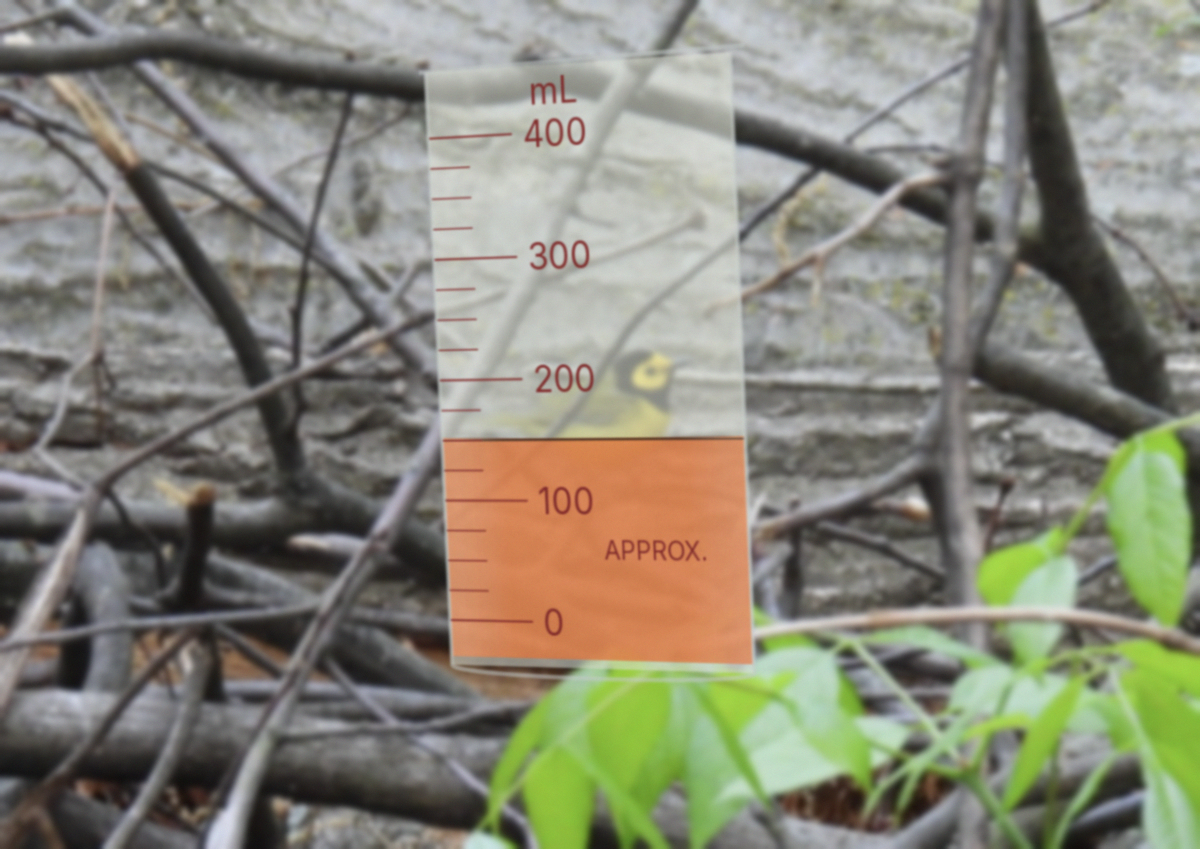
150 mL
